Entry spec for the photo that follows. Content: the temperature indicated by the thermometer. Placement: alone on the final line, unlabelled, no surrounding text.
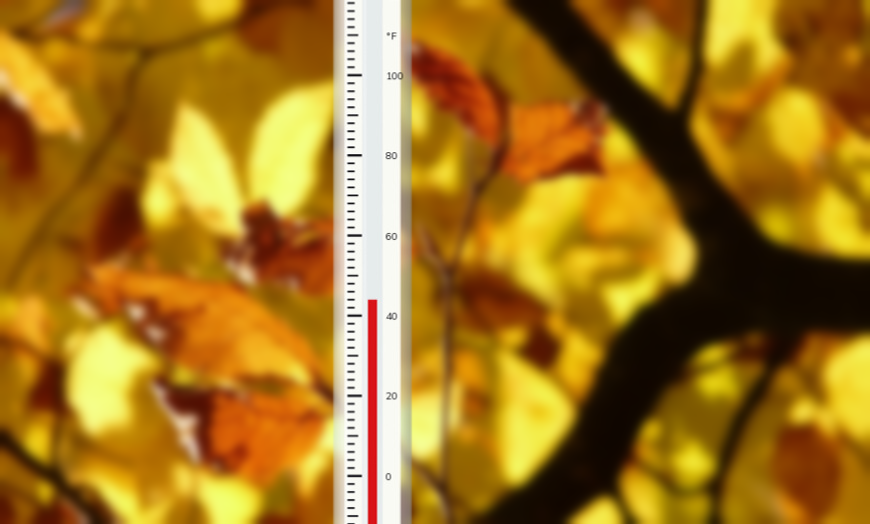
44 °F
